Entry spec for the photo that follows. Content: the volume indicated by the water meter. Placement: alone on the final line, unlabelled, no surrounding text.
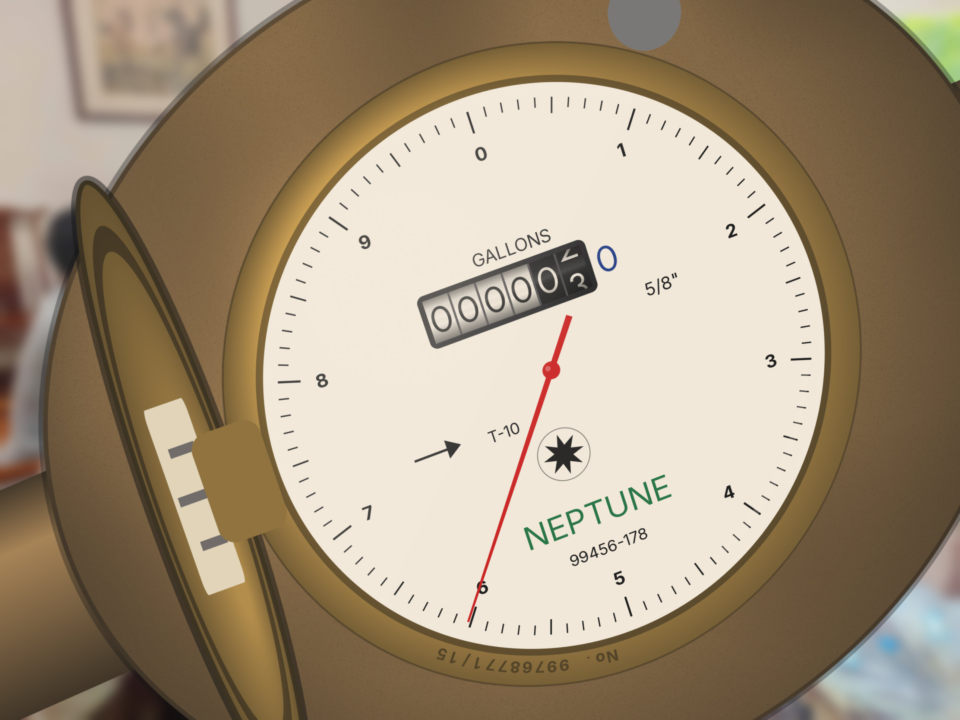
26.0 gal
